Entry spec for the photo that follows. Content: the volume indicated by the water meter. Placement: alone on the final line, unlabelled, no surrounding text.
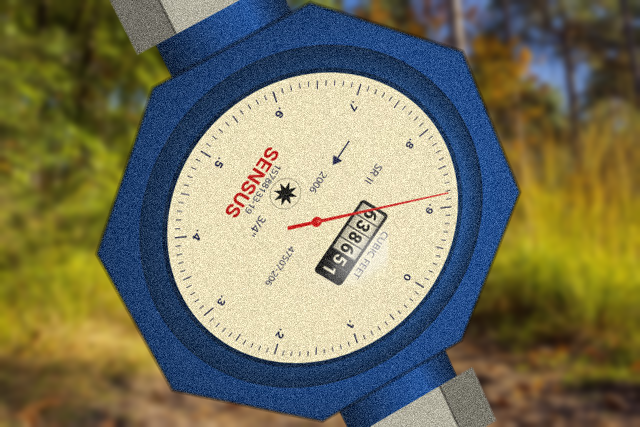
638650.88 ft³
